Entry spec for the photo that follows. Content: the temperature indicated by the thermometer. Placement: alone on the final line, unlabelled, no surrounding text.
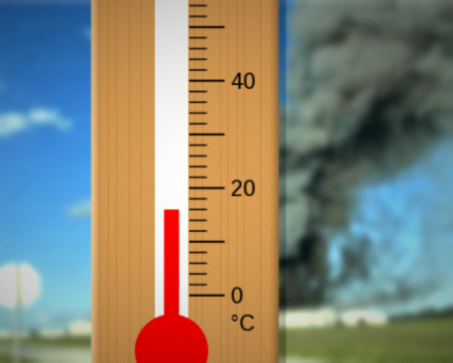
16 °C
